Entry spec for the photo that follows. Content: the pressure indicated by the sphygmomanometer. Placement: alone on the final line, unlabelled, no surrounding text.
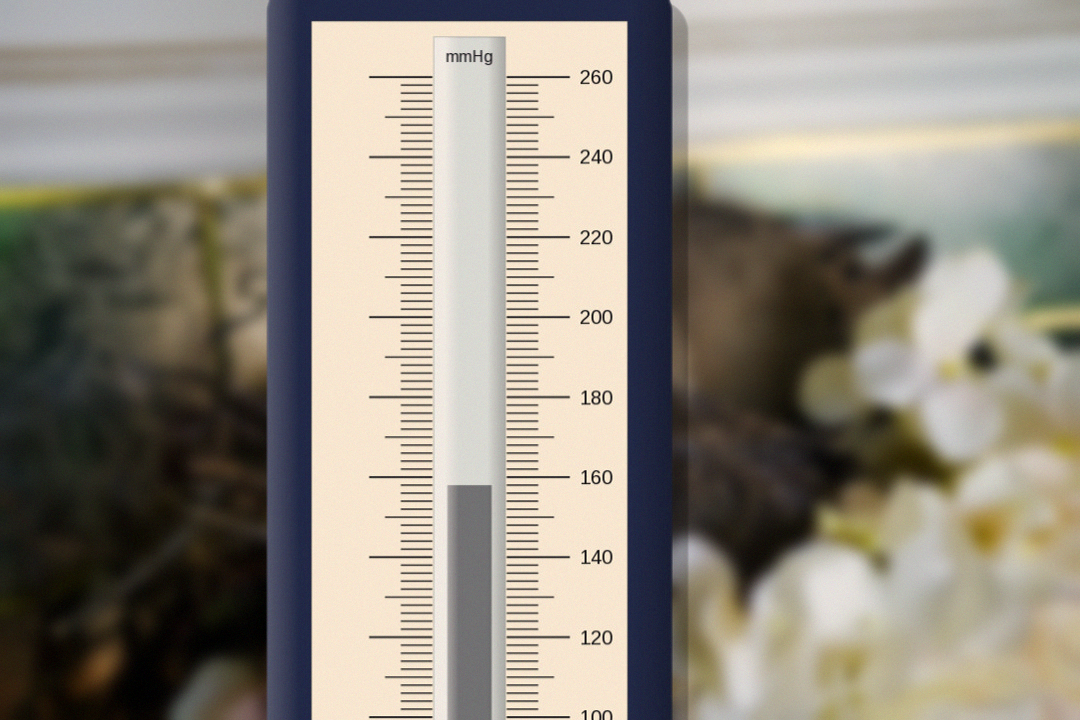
158 mmHg
